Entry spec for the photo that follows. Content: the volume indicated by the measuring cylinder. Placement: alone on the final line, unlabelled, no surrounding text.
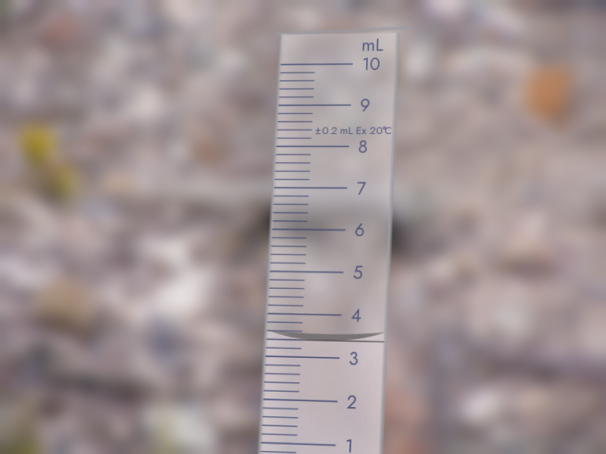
3.4 mL
